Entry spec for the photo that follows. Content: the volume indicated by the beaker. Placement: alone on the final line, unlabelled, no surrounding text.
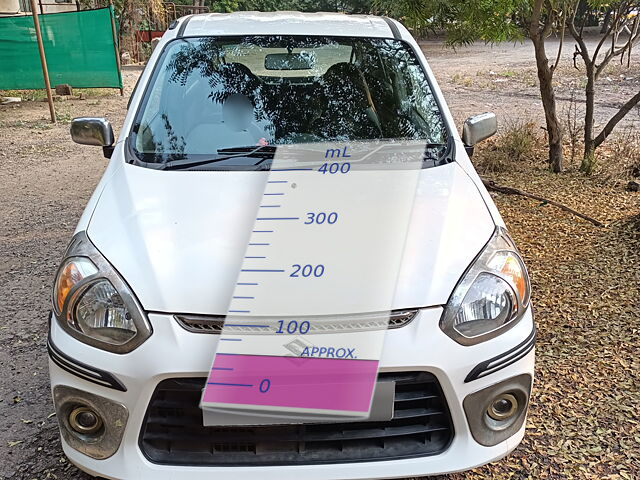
50 mL
